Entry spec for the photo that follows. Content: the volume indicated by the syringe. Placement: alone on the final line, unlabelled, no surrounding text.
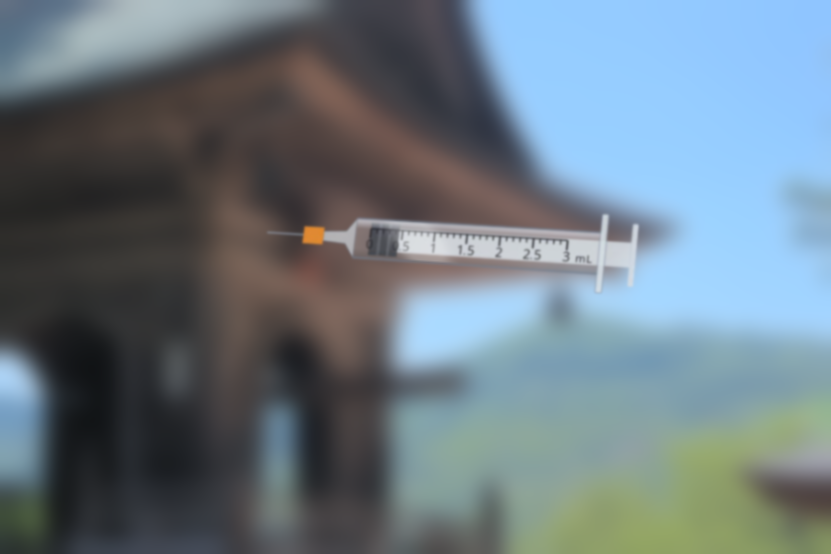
0 mL
